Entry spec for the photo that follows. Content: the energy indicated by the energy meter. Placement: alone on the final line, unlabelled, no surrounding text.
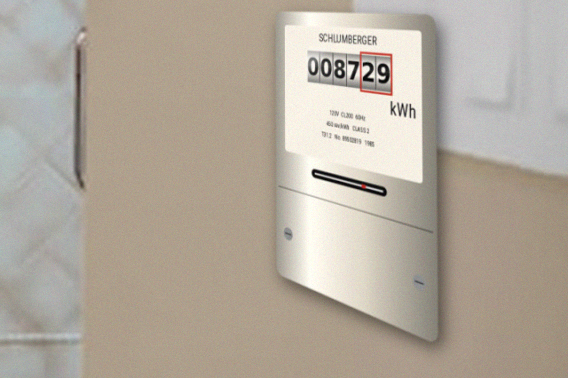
87.29 kWh
